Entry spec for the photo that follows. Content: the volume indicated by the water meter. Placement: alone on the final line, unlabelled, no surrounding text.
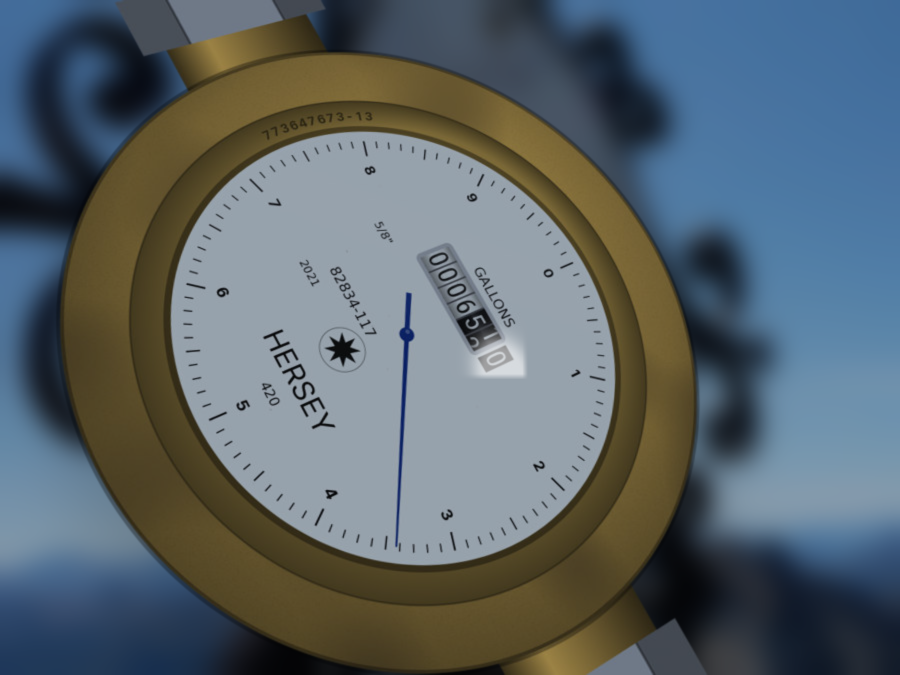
6513.4 gal
